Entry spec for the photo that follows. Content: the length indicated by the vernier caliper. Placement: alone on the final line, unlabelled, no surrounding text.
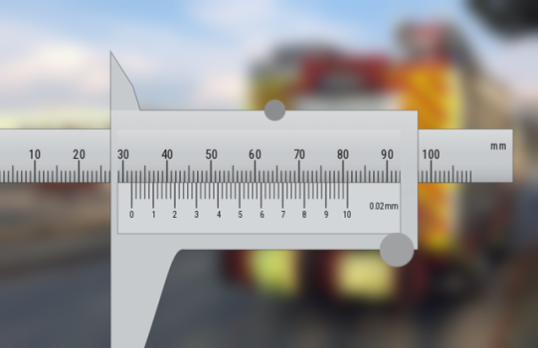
32.0 mm
